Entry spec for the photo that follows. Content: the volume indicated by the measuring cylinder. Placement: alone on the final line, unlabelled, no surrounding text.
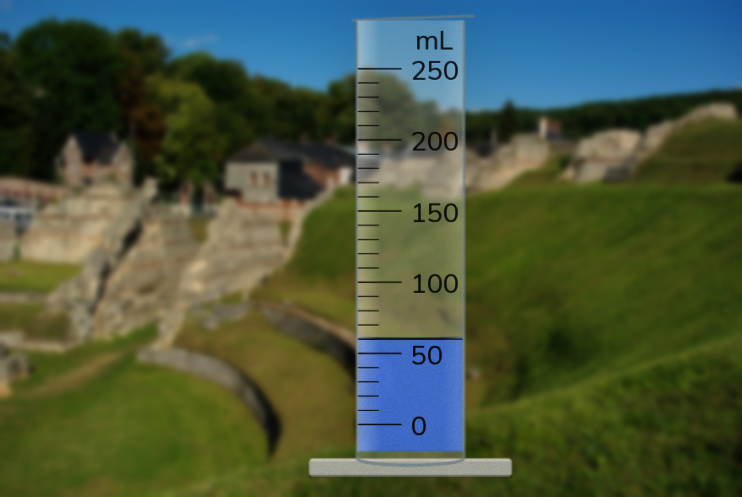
60 mL
